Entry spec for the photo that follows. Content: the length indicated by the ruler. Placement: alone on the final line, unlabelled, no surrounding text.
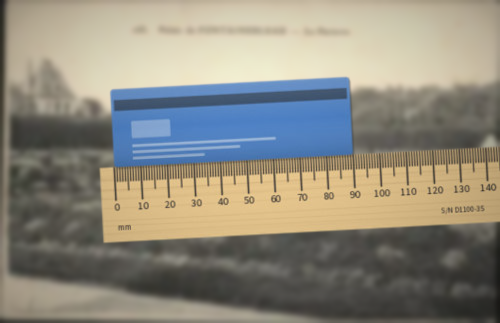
90 mm
